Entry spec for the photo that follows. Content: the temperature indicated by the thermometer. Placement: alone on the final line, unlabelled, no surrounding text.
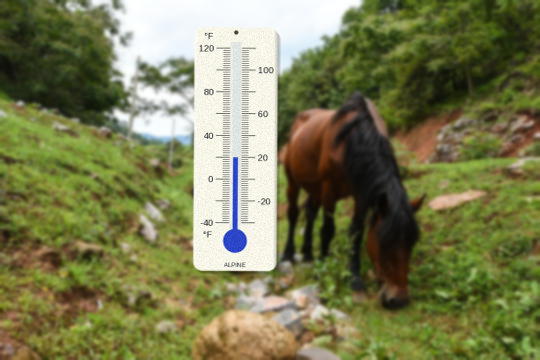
20 °F
